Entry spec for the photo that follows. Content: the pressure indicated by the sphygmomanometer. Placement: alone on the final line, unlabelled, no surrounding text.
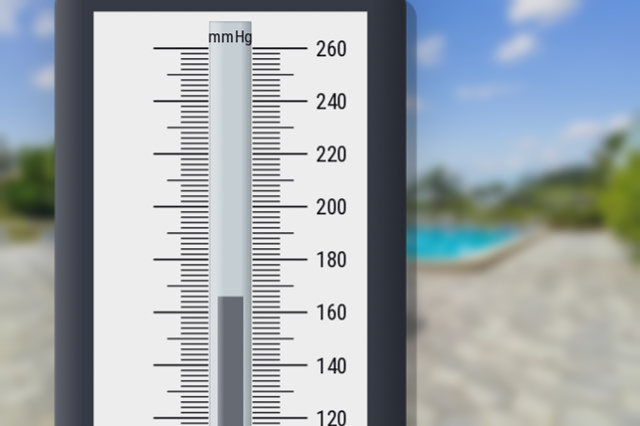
166 mmHg
